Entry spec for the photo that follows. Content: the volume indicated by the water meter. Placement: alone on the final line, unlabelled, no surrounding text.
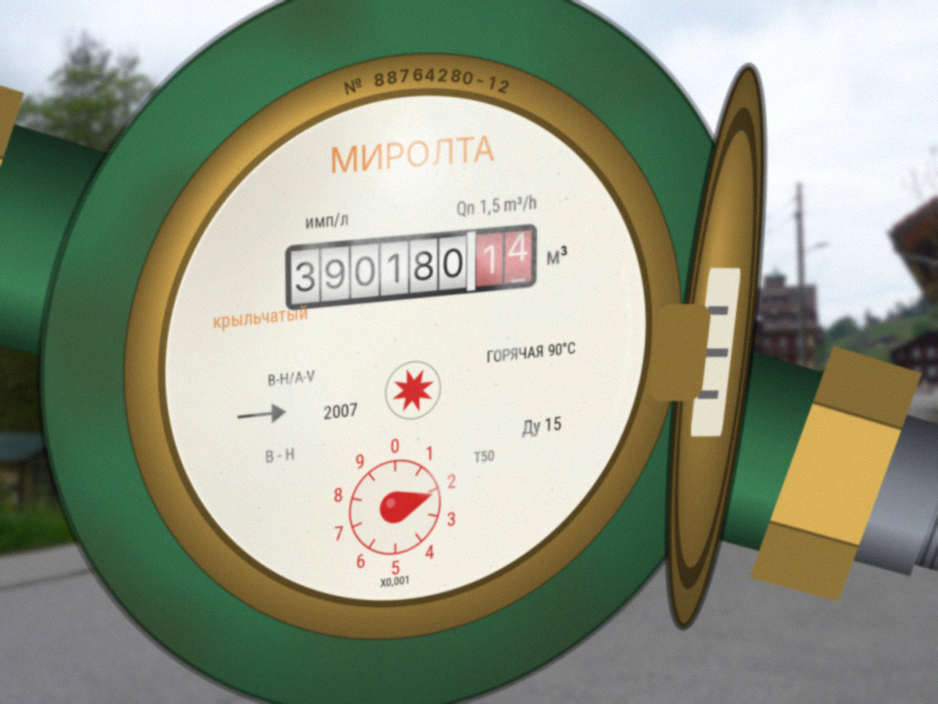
390180.142 m³
